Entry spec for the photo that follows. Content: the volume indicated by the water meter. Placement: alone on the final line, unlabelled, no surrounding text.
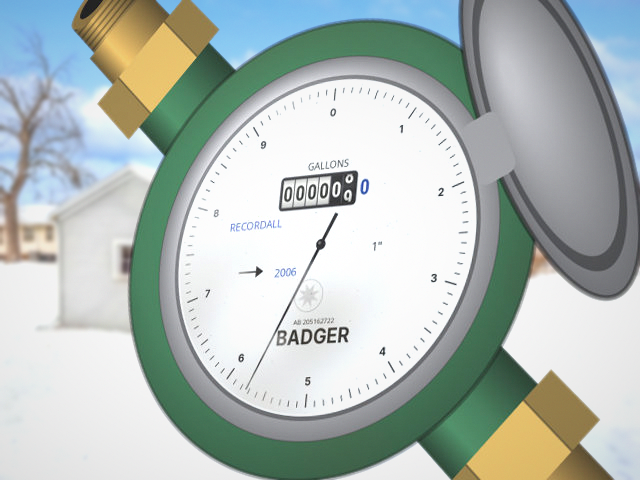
85.7 gal
